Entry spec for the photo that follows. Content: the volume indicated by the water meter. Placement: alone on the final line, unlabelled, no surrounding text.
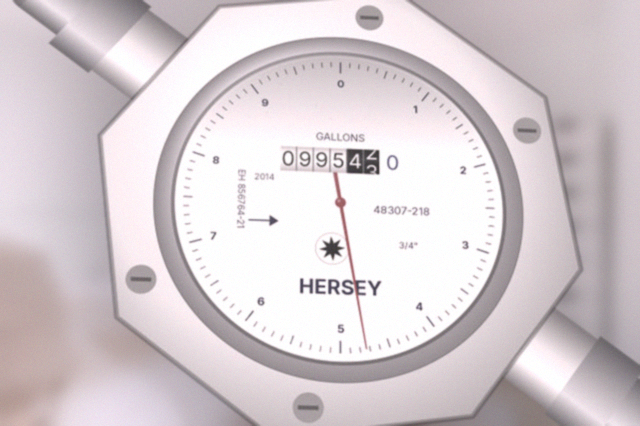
995424.7 gal
